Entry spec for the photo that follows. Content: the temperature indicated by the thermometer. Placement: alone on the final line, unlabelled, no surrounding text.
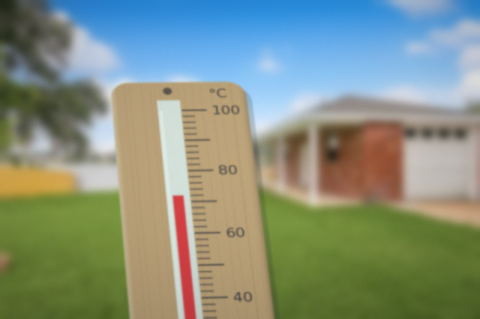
72 °C
